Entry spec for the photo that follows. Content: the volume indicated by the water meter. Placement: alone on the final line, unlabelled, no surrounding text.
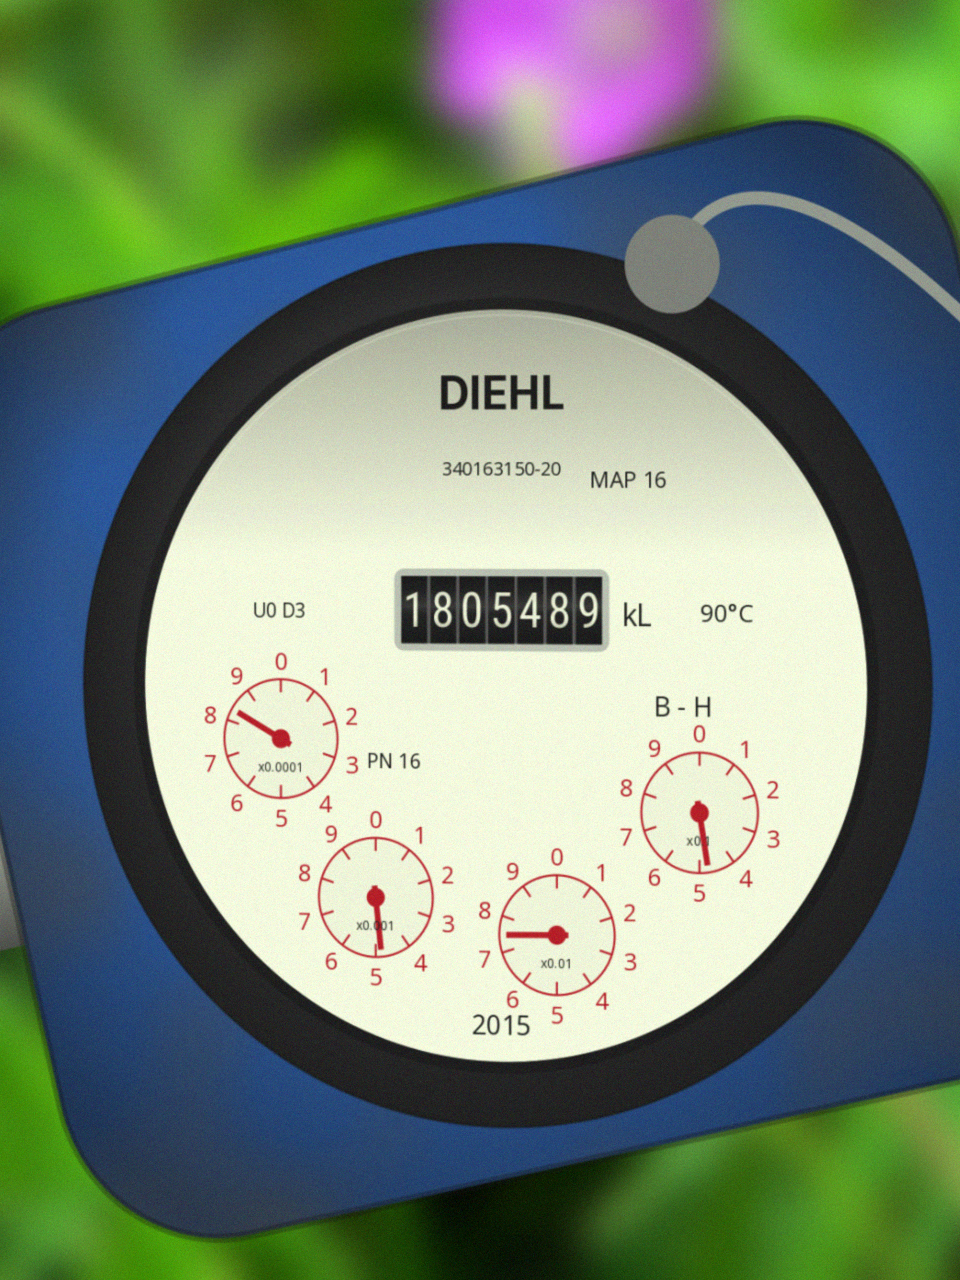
1805489.4748 kL
